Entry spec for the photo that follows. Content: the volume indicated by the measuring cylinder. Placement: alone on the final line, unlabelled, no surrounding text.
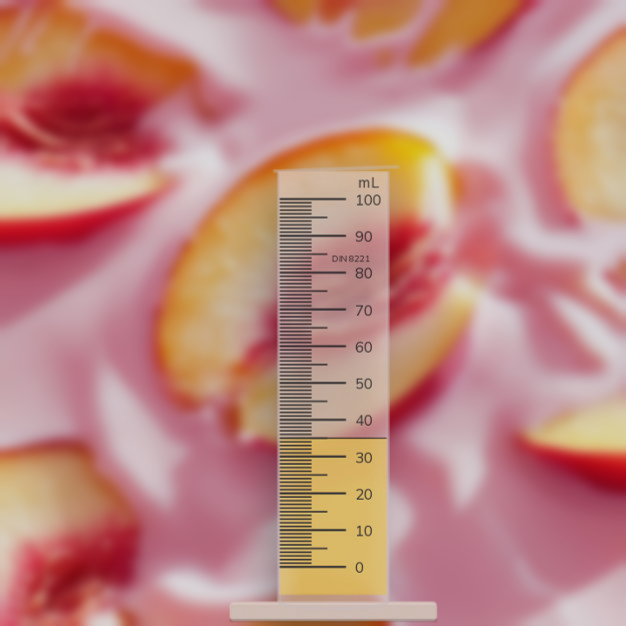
35 mL
